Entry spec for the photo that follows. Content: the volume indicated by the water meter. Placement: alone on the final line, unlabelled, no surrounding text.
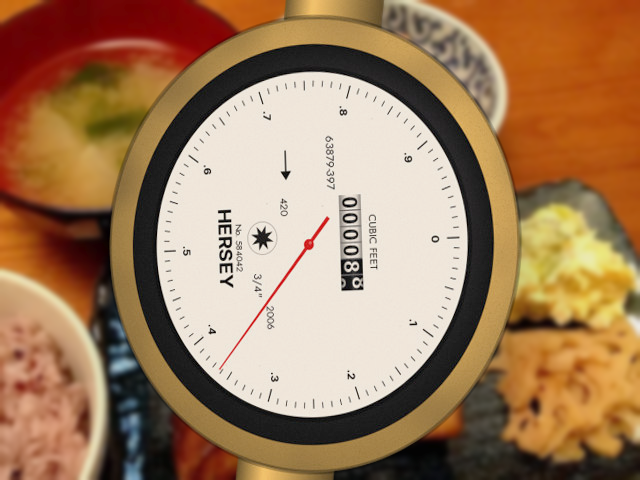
88.36 ft³
